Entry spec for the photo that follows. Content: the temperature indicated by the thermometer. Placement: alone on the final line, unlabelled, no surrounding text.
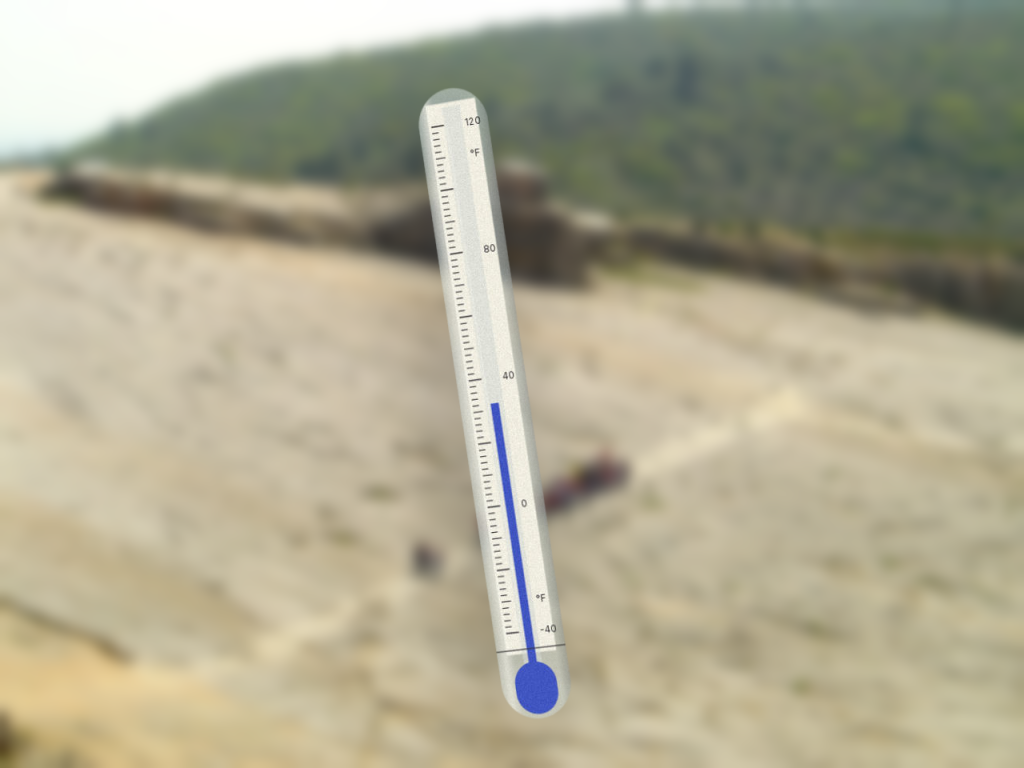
32 °F
